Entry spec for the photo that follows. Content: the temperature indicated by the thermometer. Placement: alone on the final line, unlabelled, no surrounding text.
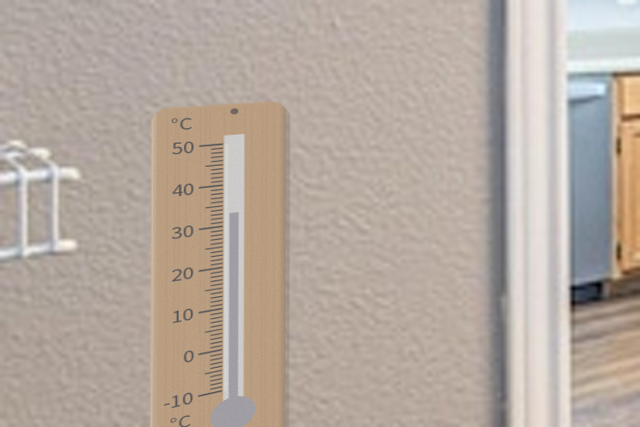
33 °C
